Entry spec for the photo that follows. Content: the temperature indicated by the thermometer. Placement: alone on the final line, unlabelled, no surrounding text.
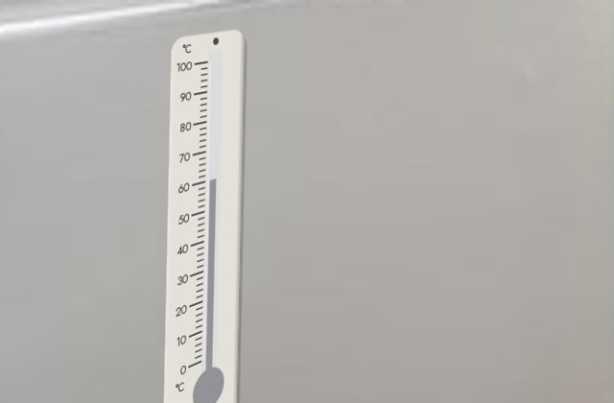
60 °C
